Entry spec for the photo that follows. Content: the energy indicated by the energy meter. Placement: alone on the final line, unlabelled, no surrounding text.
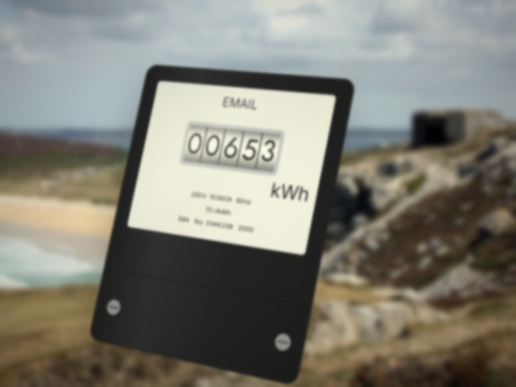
653 kWh
